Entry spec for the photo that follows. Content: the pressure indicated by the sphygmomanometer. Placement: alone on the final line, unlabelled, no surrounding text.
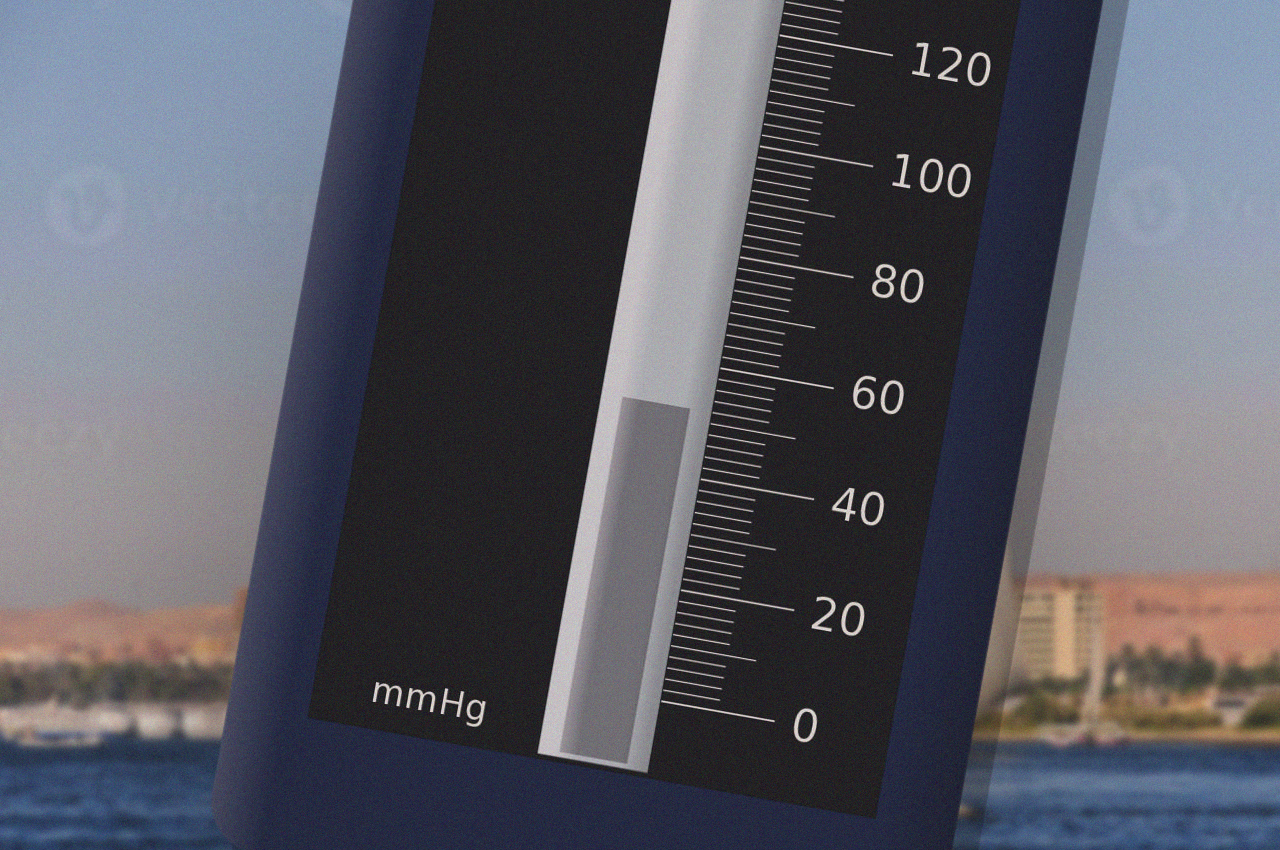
52 mmHg
